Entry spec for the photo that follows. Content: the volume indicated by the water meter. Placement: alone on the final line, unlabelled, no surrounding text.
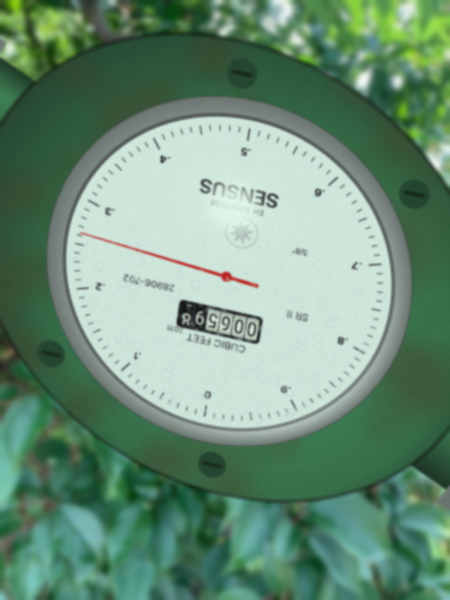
6598.26 ft³
